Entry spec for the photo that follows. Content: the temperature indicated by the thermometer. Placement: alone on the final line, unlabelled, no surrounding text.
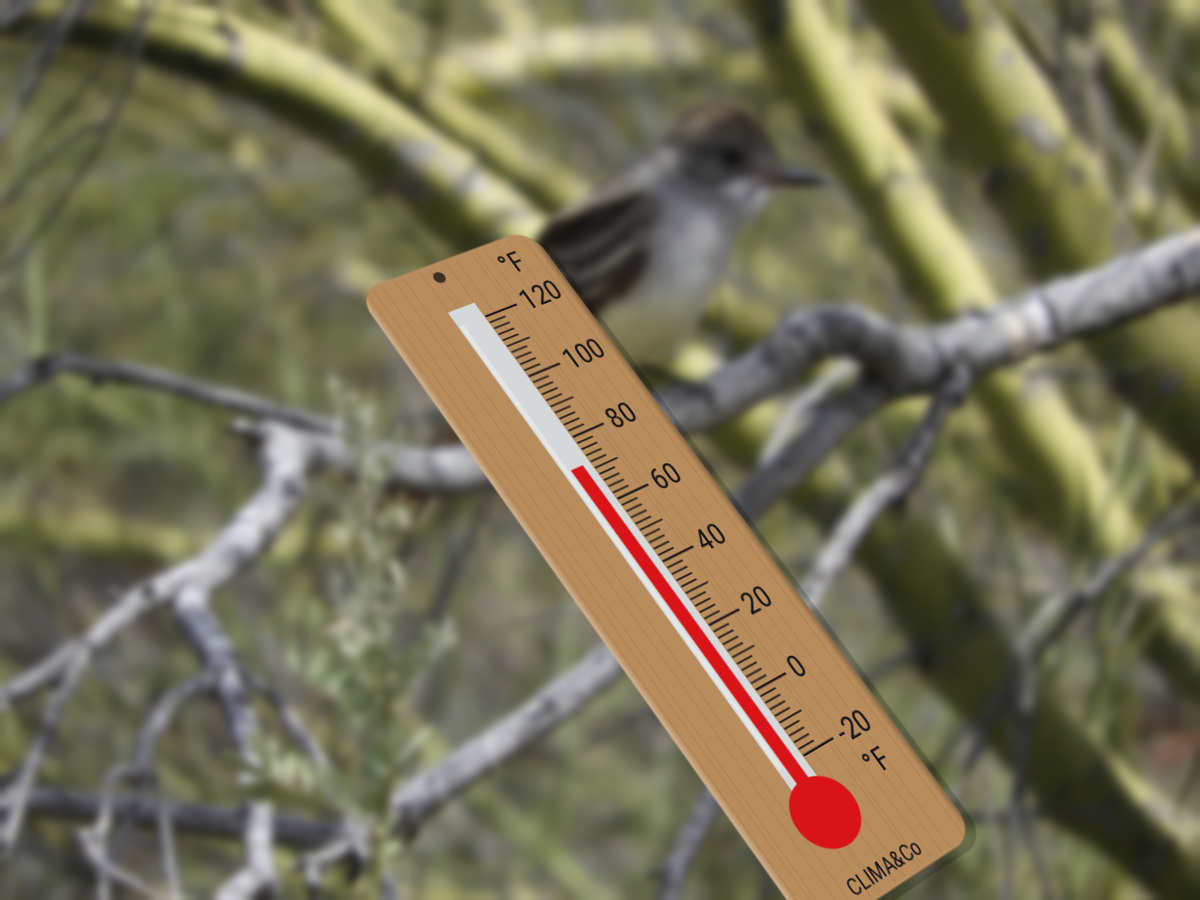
72 °F
